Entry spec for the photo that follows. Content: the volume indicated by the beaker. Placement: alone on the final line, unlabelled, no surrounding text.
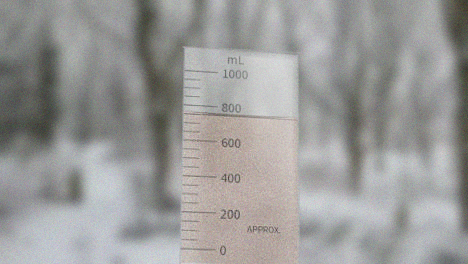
750 mL
